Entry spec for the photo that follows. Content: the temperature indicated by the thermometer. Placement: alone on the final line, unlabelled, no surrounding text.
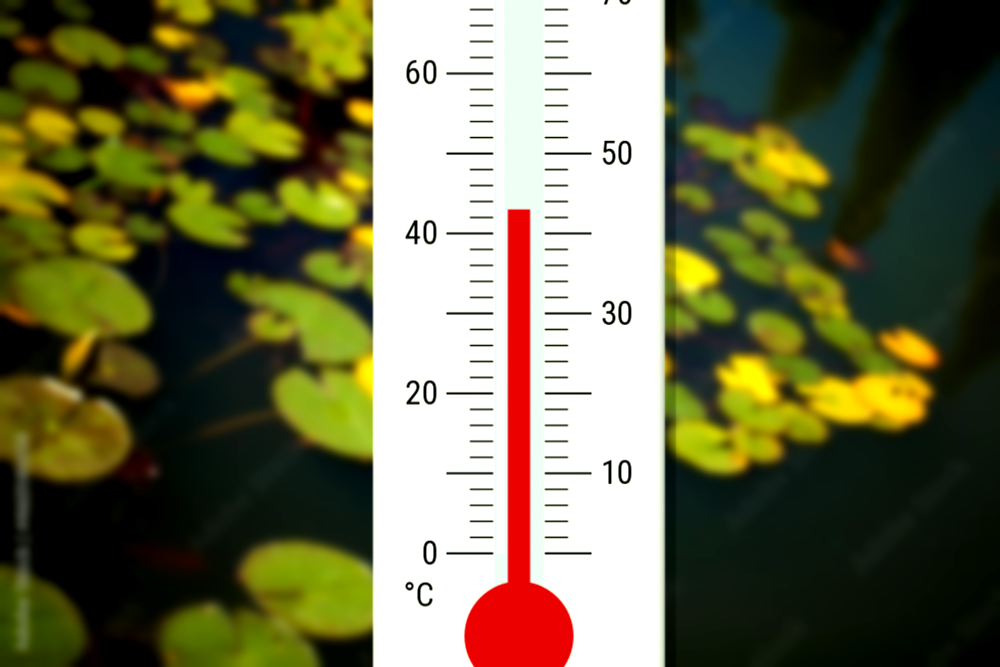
43 °C
